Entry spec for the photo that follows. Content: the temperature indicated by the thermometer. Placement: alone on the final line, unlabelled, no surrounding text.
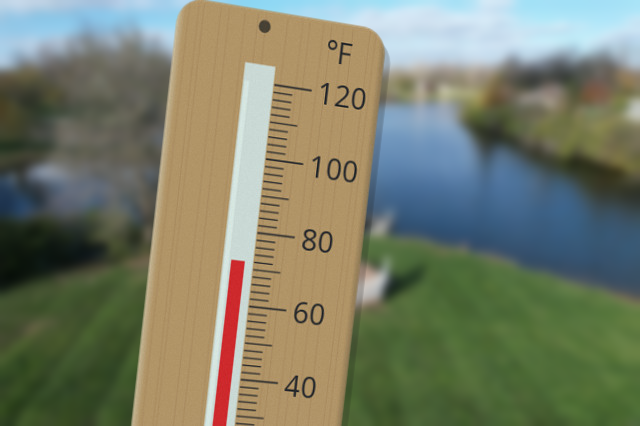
72 °F
